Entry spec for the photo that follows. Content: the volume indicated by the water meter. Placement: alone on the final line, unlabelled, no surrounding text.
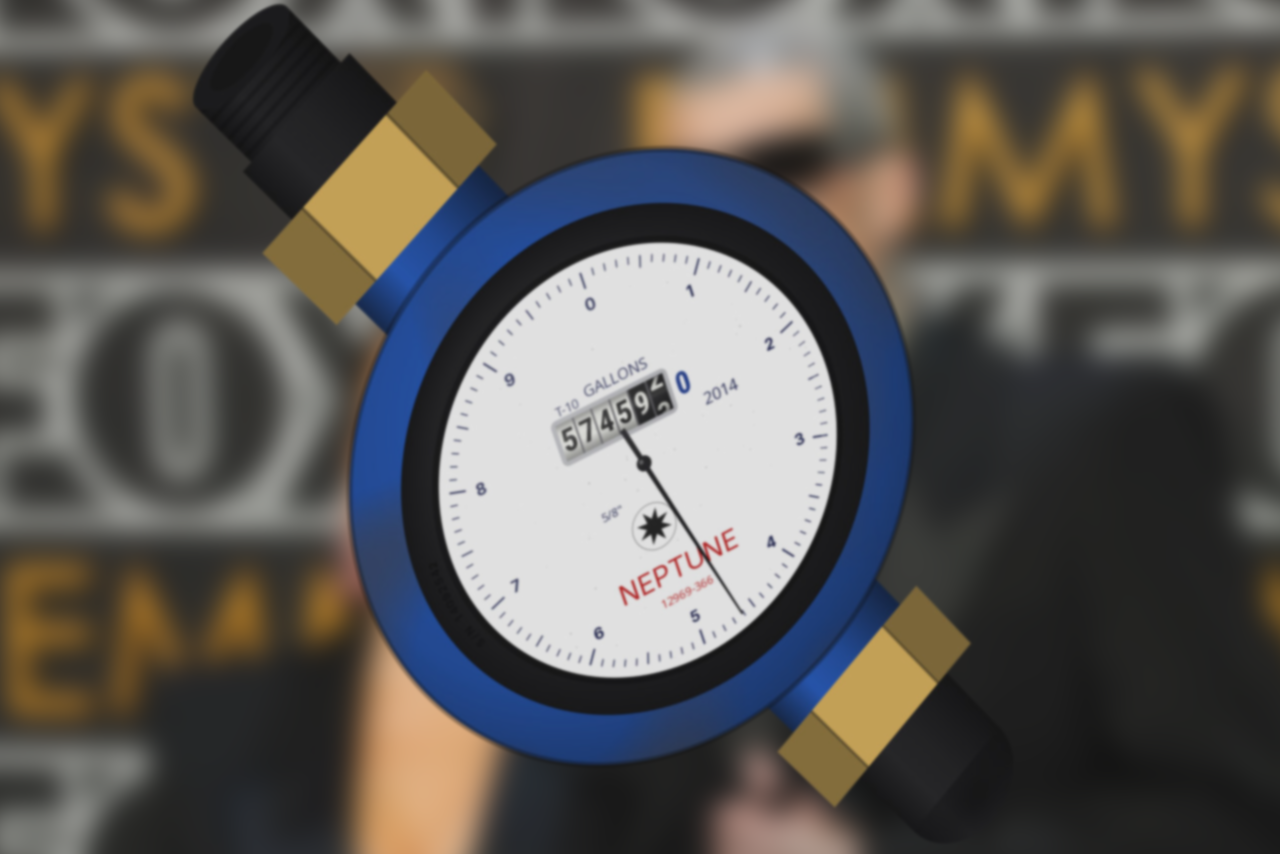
5745924.6 gal
